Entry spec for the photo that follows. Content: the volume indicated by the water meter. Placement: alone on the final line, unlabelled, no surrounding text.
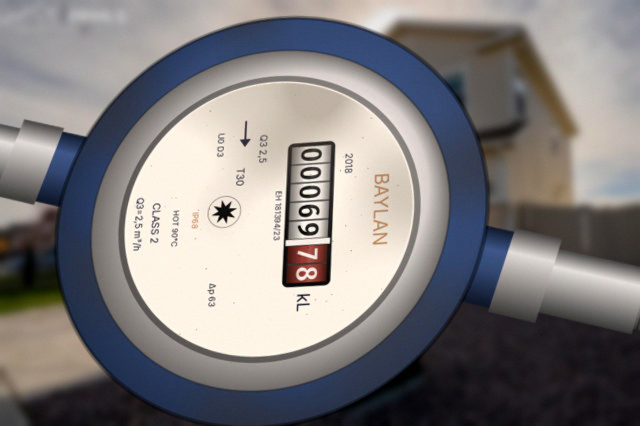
69.78 kL
